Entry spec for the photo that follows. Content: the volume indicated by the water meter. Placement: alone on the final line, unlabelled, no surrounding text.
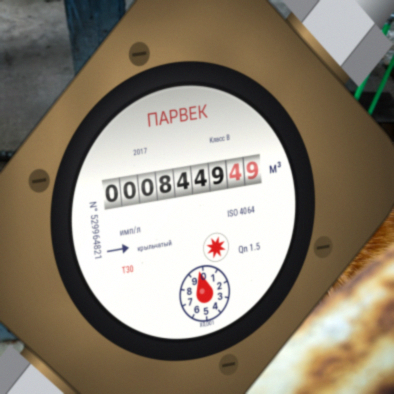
8449.489 m³
